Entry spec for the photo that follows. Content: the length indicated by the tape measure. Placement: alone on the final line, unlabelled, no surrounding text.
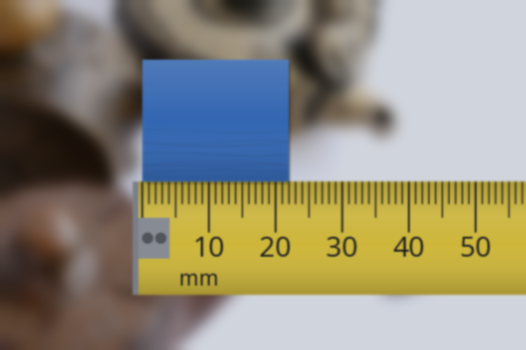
22 mm
